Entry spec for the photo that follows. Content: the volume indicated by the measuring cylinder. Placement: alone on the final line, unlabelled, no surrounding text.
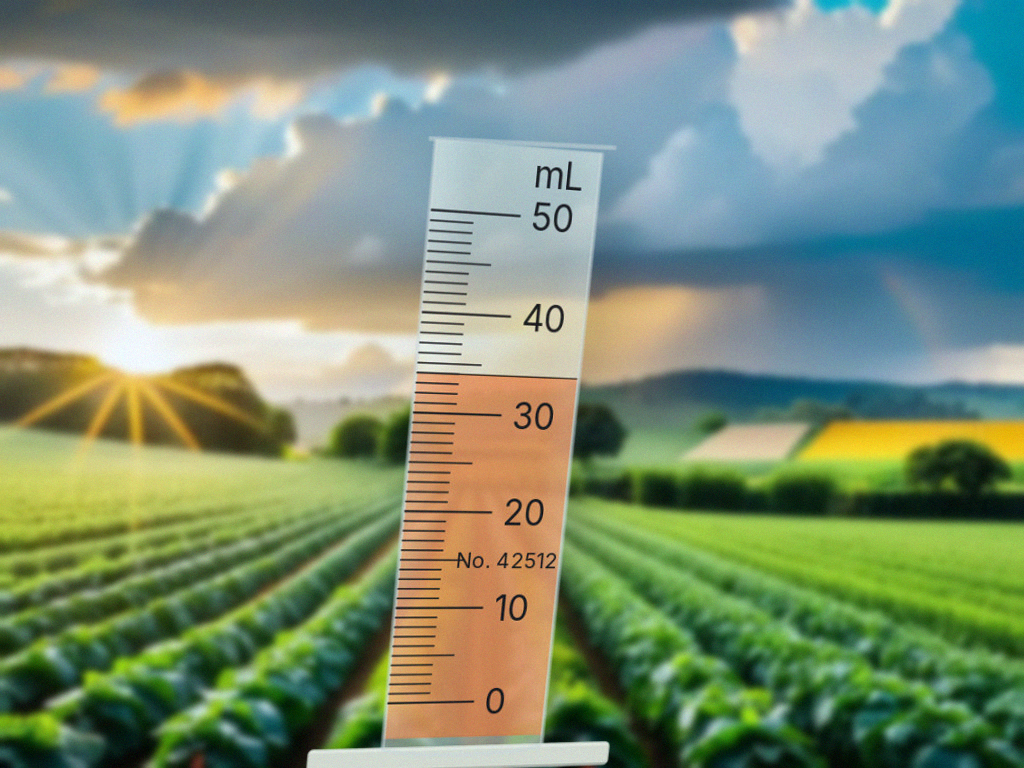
34 mL
